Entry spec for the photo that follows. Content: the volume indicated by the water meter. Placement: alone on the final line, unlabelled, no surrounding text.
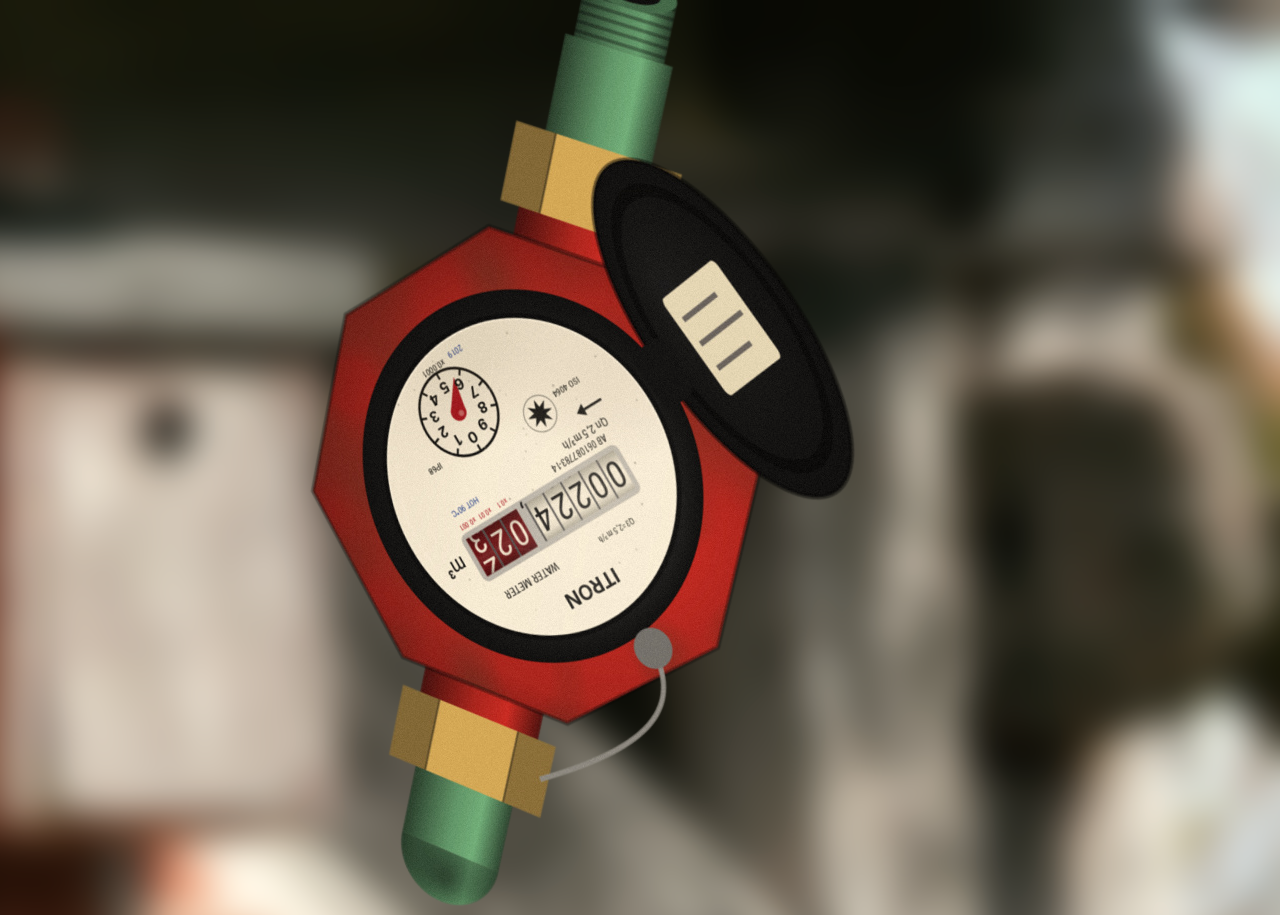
224.0225 m³
